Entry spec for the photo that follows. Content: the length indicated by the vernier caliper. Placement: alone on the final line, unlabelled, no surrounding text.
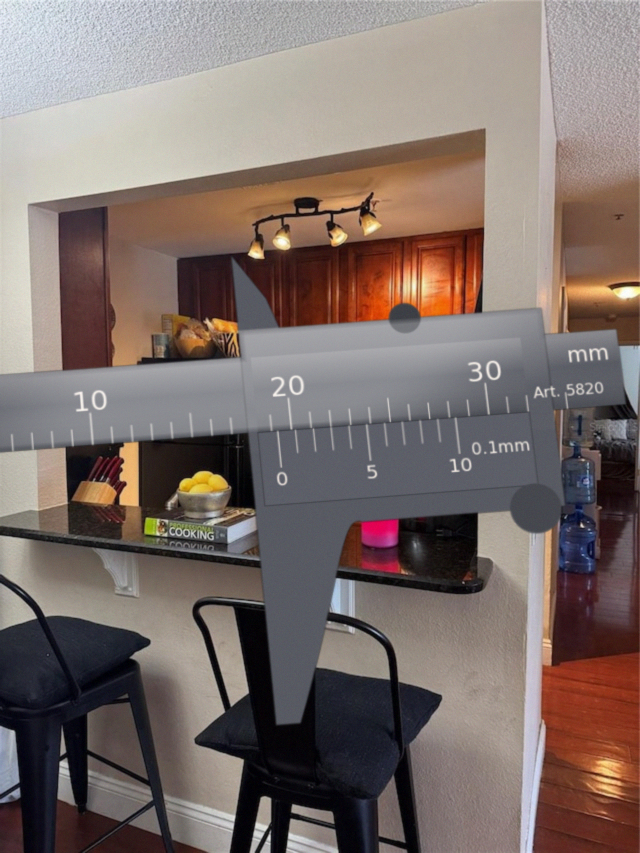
19.3 mm
